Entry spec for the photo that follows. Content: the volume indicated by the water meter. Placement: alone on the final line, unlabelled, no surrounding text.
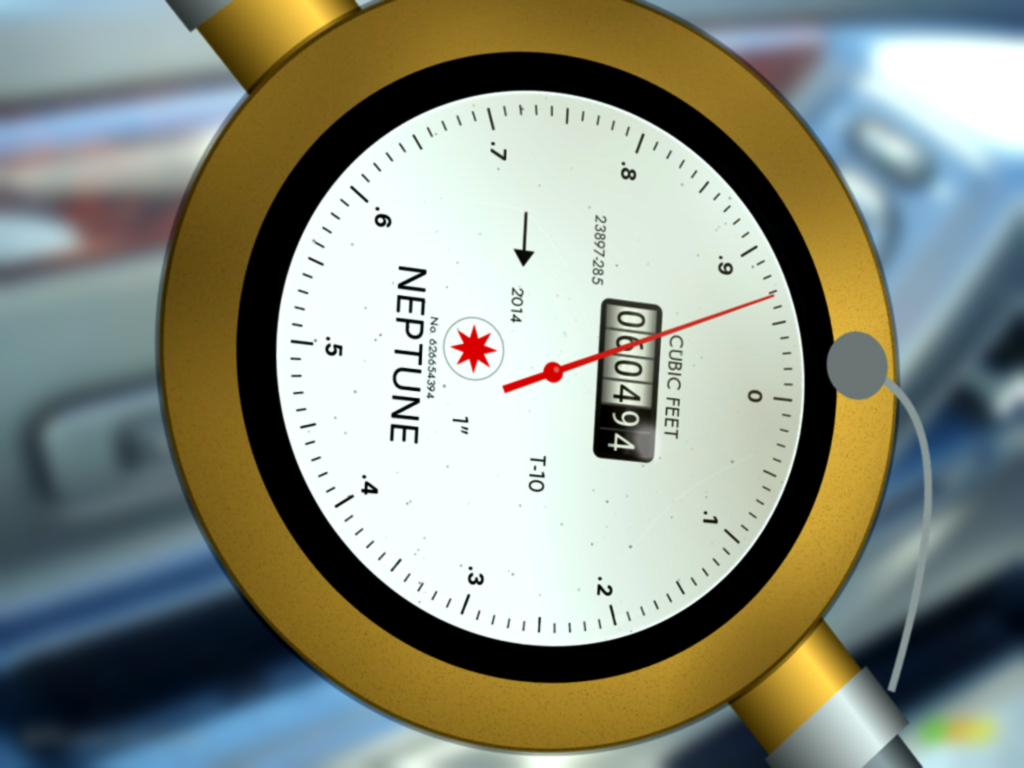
60493.93 ft³
